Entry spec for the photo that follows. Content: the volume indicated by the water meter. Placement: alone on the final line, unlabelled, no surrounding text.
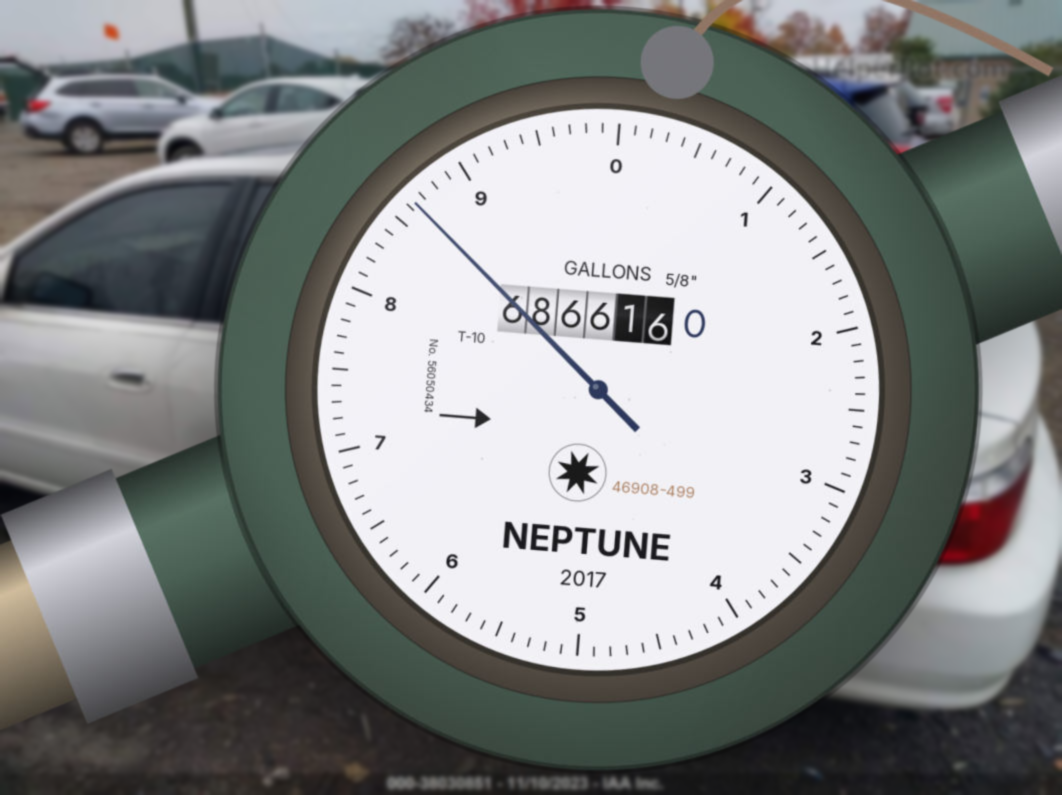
6866158.6 gal
